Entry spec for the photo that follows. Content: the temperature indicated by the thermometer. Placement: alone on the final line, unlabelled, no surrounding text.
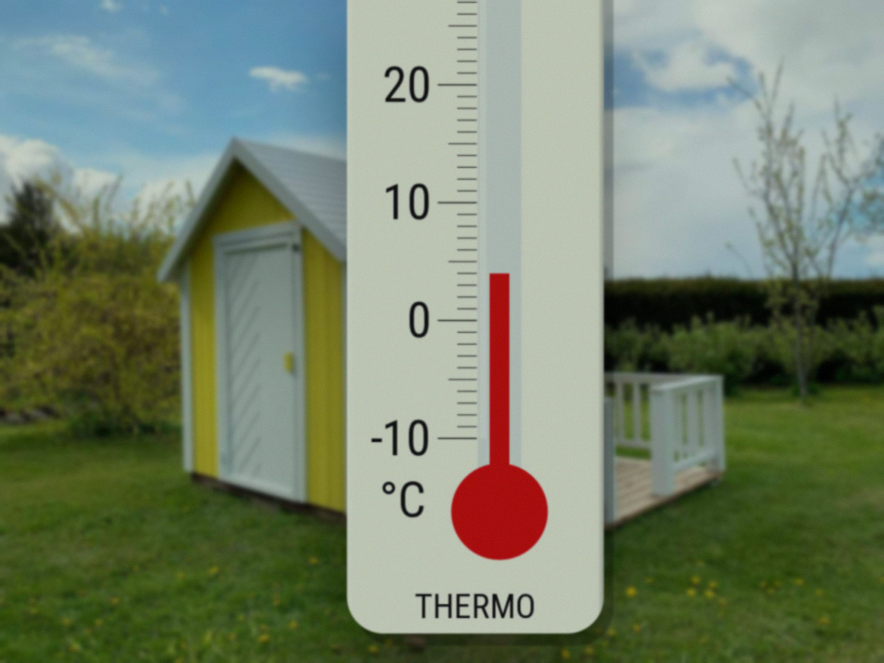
4 °C
